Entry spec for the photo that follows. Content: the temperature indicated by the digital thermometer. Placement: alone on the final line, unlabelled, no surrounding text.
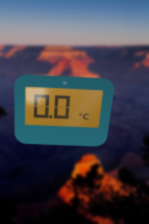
0.0 °C
